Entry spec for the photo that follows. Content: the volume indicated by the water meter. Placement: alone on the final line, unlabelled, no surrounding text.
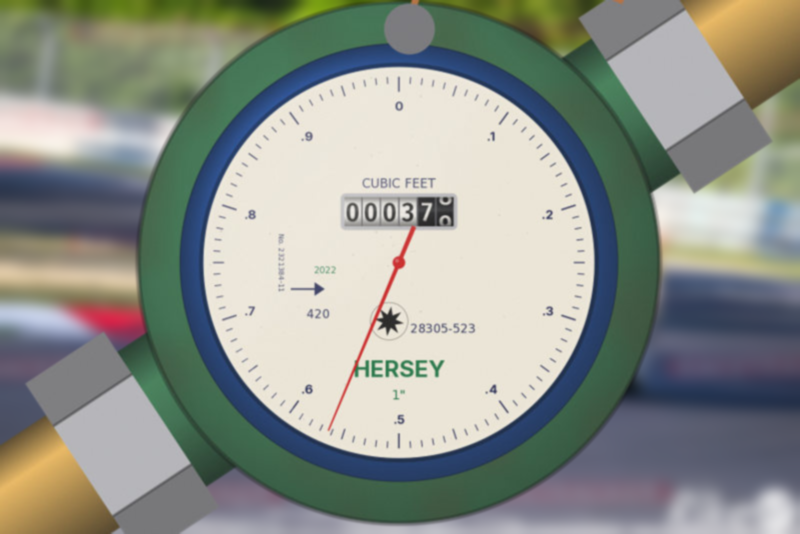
378.56 ft³
